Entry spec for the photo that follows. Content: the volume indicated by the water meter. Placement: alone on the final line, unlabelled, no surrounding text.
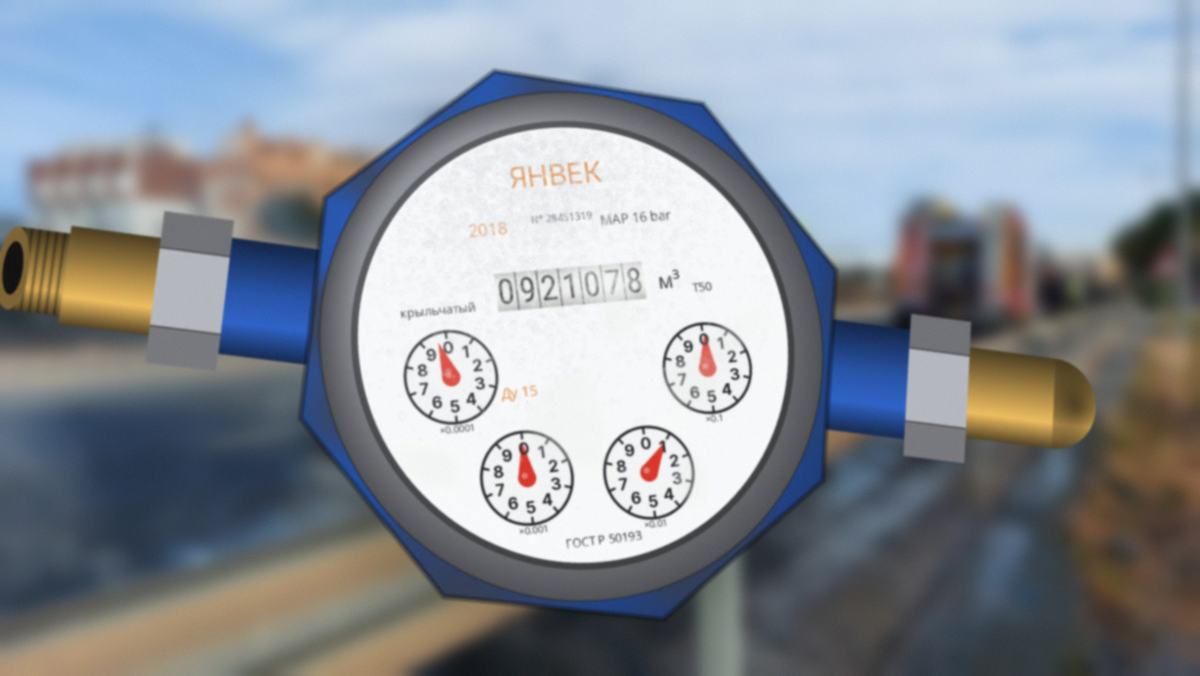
921078.0099 m³
